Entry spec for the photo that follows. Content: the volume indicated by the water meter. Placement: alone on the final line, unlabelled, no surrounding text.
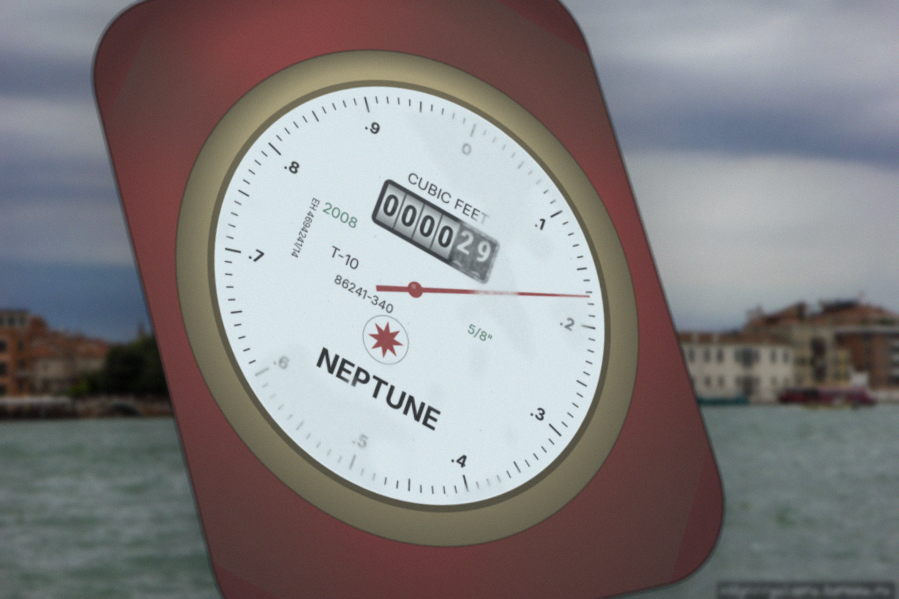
29.17 ft³
